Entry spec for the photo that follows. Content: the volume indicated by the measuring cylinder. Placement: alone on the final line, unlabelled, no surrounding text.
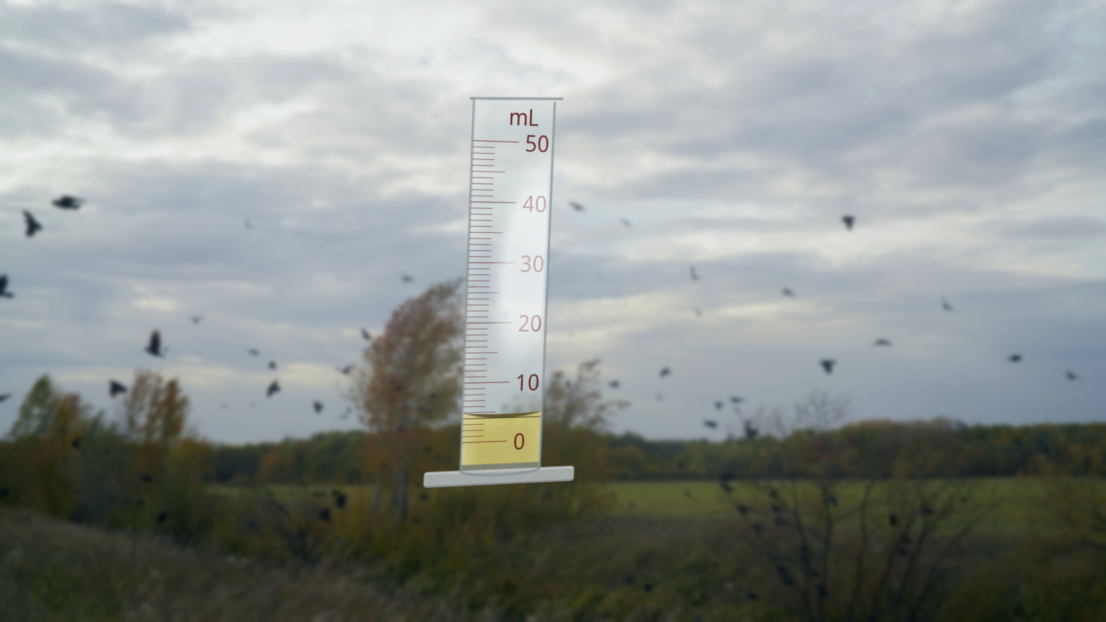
4 mL
